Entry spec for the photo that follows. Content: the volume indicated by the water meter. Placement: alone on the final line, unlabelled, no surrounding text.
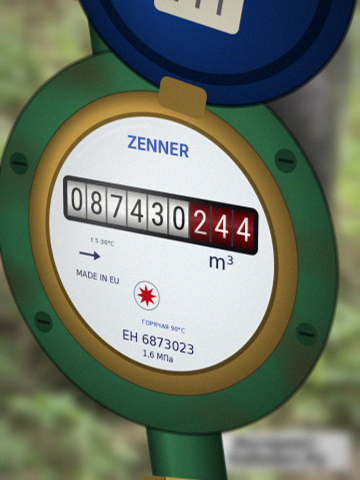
87430.244 m³
